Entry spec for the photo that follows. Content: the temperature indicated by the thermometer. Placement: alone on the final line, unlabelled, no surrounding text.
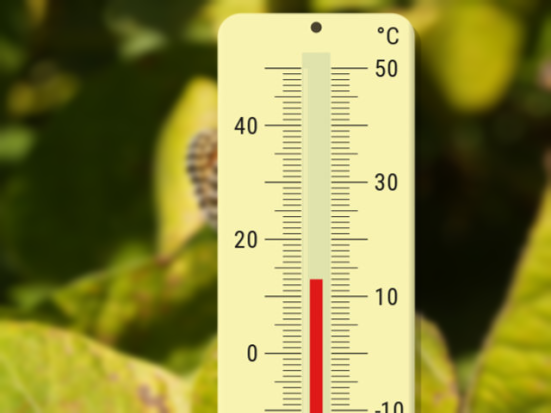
13 °C
